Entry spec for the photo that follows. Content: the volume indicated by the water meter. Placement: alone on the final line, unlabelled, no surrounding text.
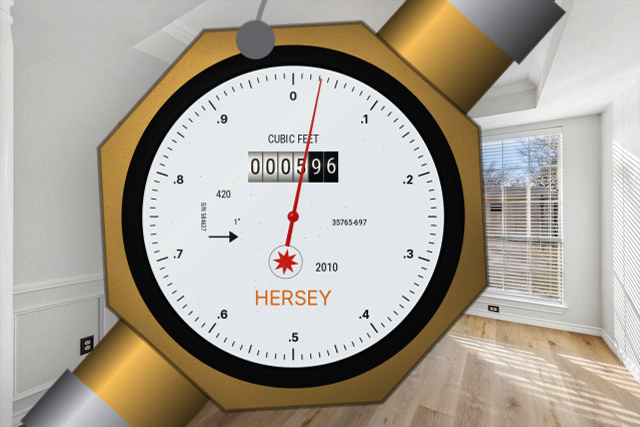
596.03 ft³
